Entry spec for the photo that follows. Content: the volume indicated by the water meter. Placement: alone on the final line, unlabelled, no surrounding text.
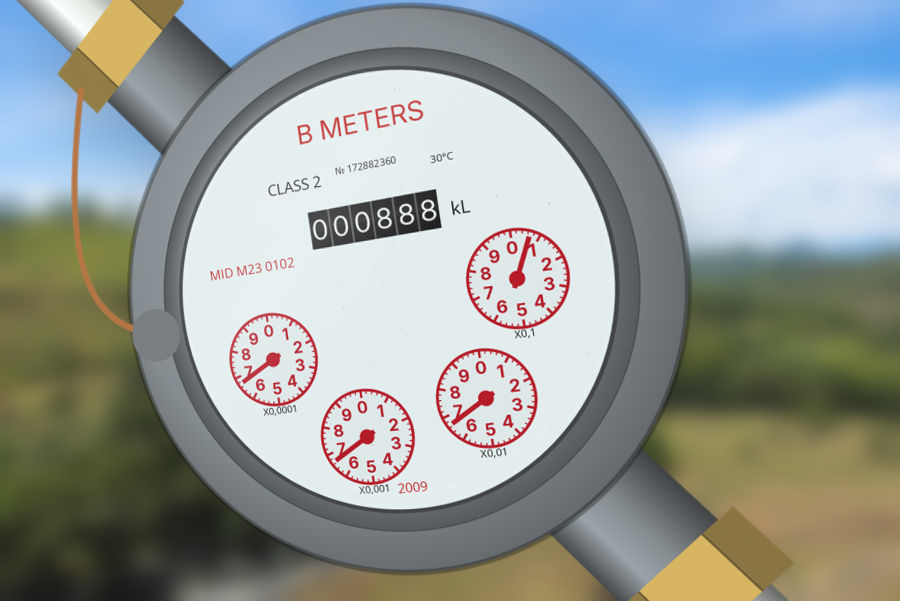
888.0666 kL
